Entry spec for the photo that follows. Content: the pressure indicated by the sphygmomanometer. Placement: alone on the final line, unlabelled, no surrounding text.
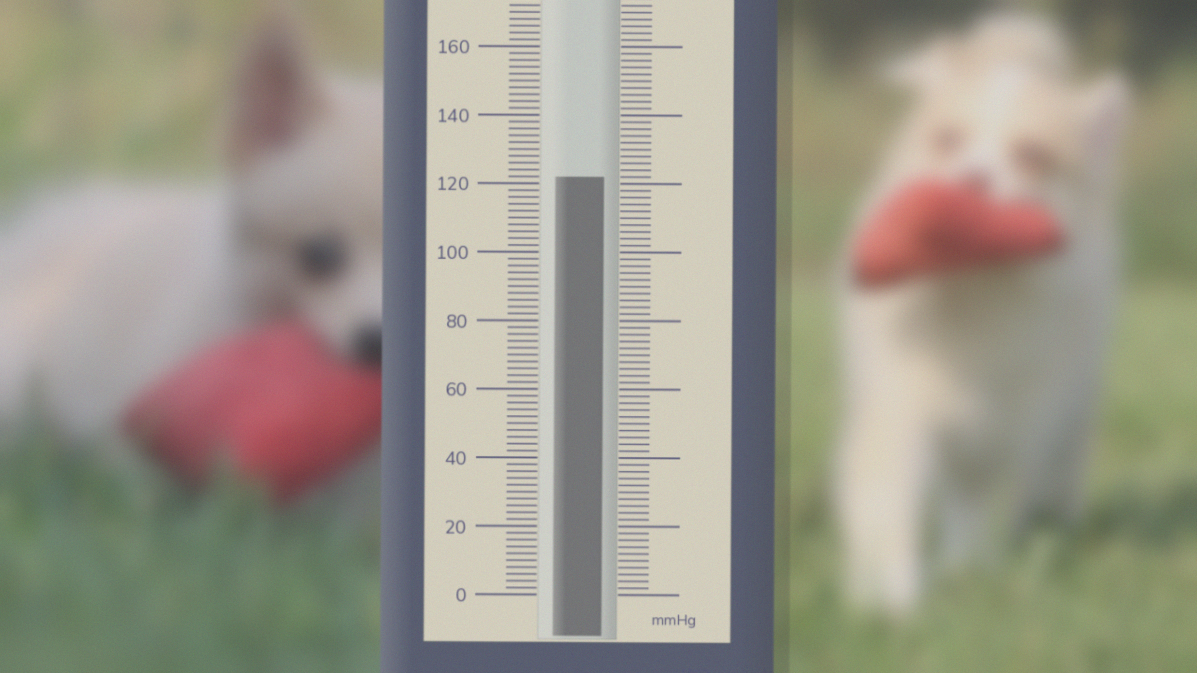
122 mmHg
